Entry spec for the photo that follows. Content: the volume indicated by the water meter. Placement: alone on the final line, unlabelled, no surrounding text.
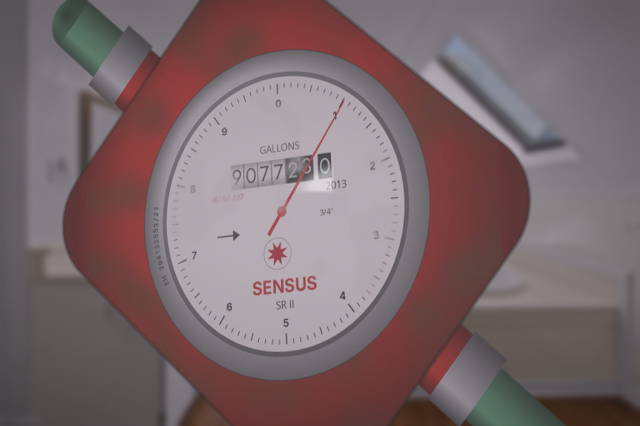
9077231.0 gal
